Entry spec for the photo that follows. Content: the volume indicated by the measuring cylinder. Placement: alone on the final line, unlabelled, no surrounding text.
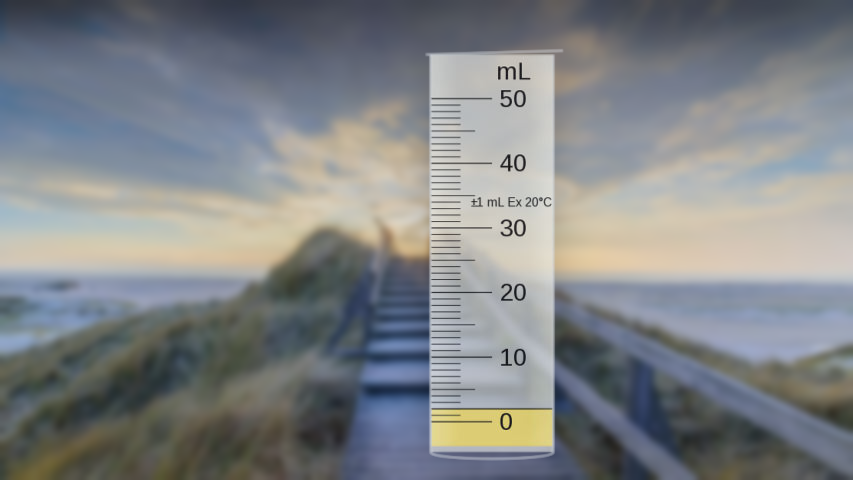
2 mL
